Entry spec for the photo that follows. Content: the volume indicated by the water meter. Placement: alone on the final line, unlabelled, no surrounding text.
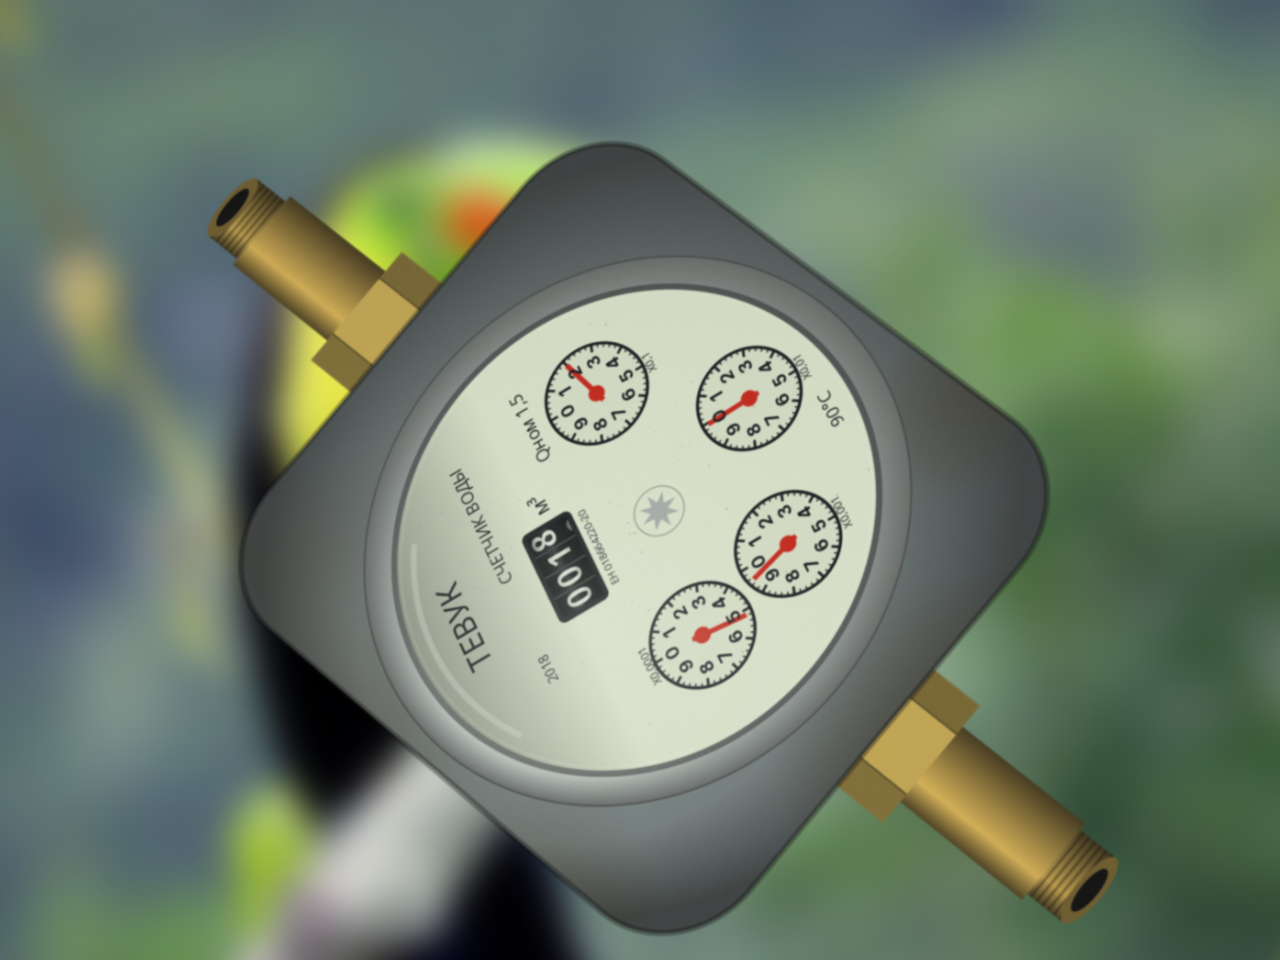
18.1995 m³
